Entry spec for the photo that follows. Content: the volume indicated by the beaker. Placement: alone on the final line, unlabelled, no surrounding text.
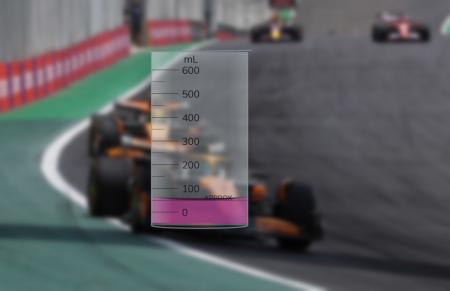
50 mL
